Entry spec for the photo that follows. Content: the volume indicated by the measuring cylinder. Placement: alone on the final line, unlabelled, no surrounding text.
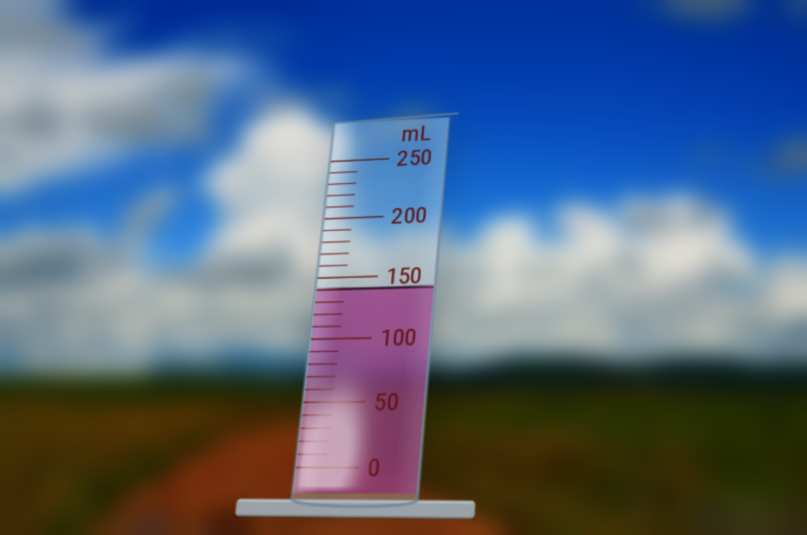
140 mL
